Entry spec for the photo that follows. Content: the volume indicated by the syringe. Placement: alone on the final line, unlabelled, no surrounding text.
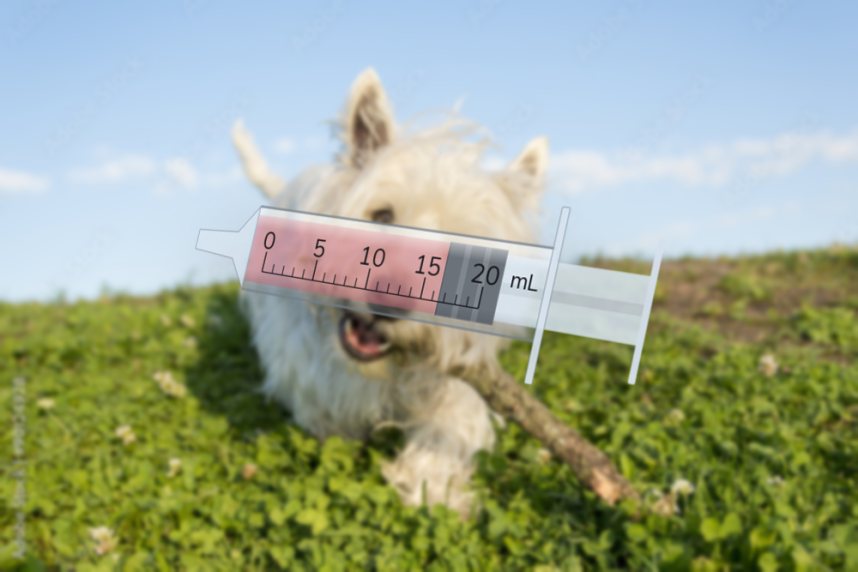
16.5 mL
